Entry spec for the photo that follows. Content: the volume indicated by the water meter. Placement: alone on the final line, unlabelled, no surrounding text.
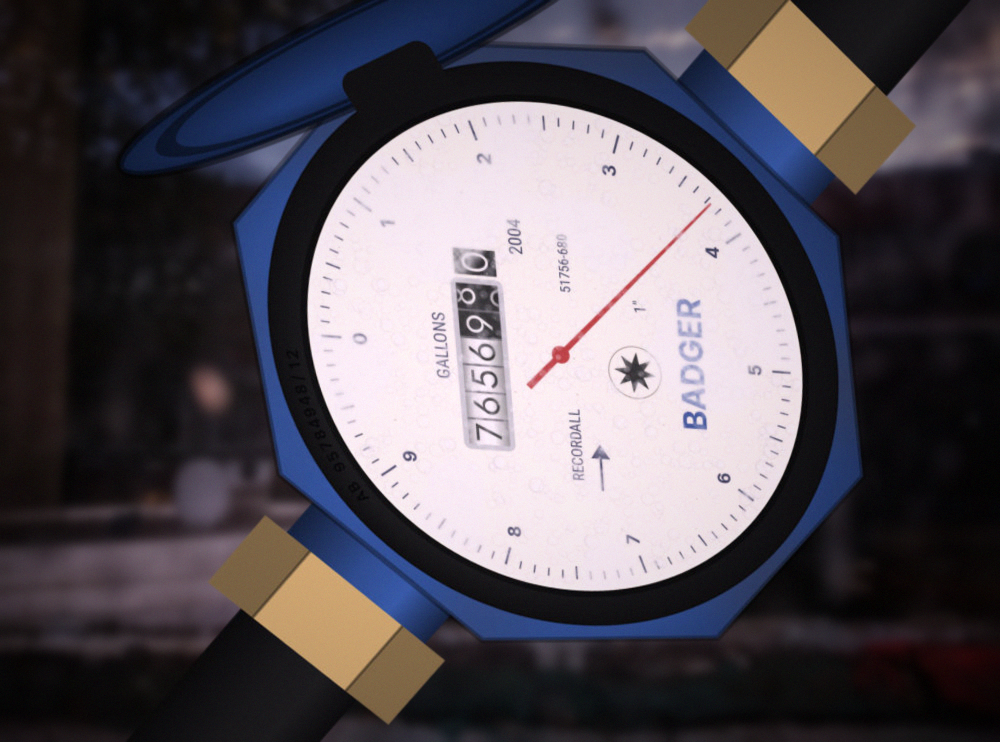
7656983.7 gal
